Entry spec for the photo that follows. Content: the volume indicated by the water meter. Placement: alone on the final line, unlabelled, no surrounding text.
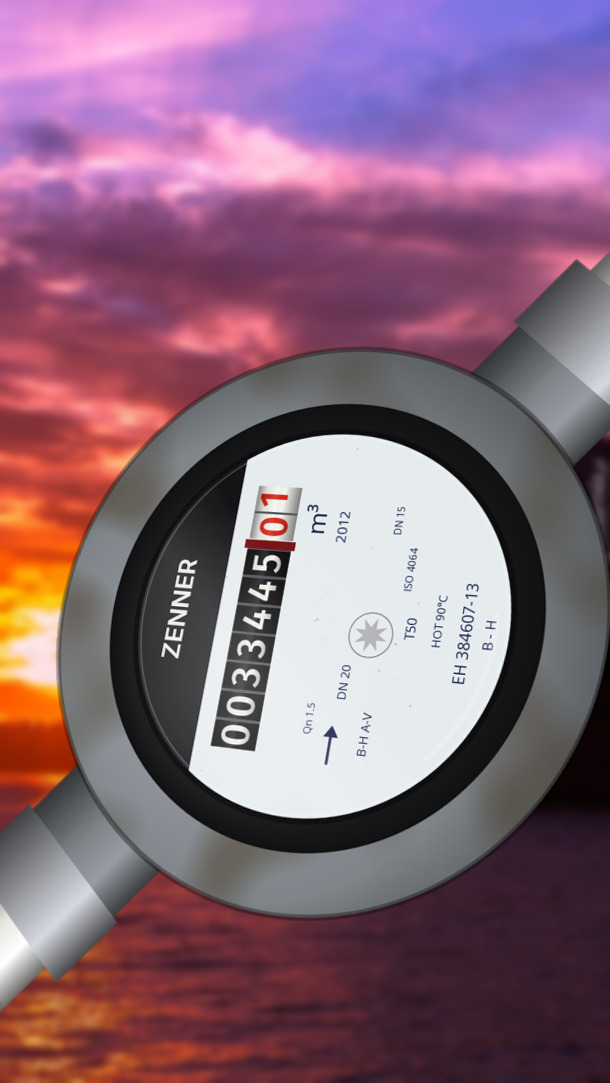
33445.01 m³
